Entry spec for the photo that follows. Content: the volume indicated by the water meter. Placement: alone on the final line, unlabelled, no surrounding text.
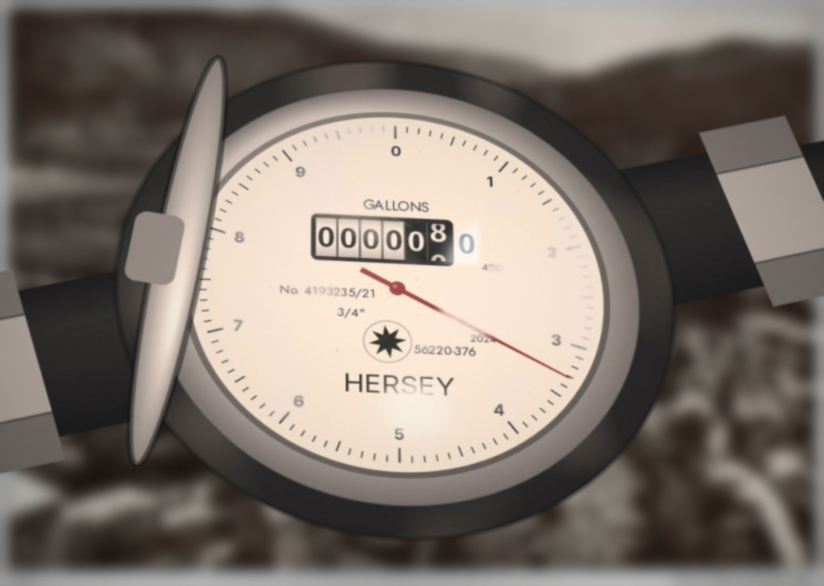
83.3 gal
